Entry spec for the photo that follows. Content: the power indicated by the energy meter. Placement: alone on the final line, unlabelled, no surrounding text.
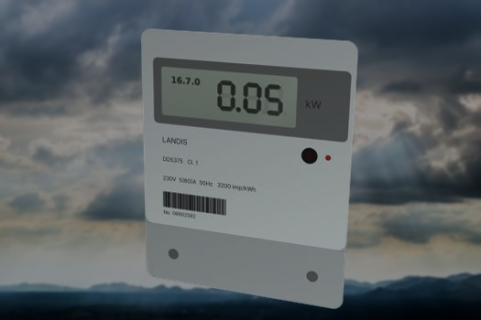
0.05 kW
